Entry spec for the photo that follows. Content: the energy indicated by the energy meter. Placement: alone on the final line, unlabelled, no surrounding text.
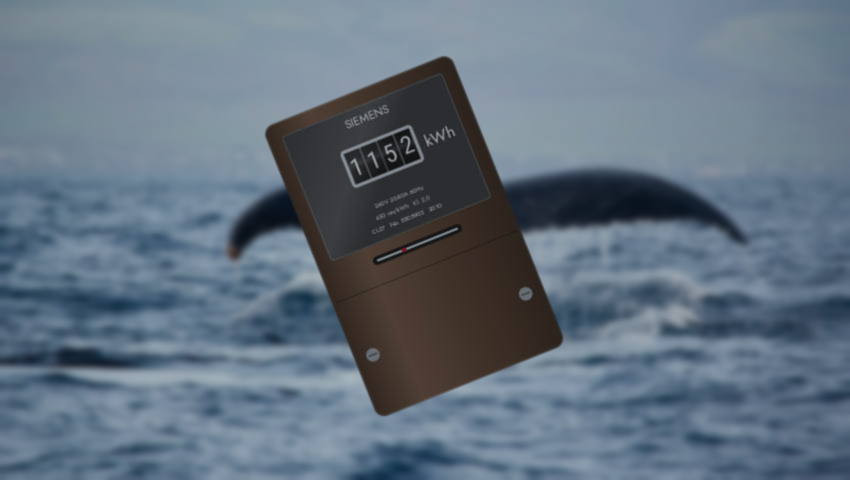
1152 kWh
